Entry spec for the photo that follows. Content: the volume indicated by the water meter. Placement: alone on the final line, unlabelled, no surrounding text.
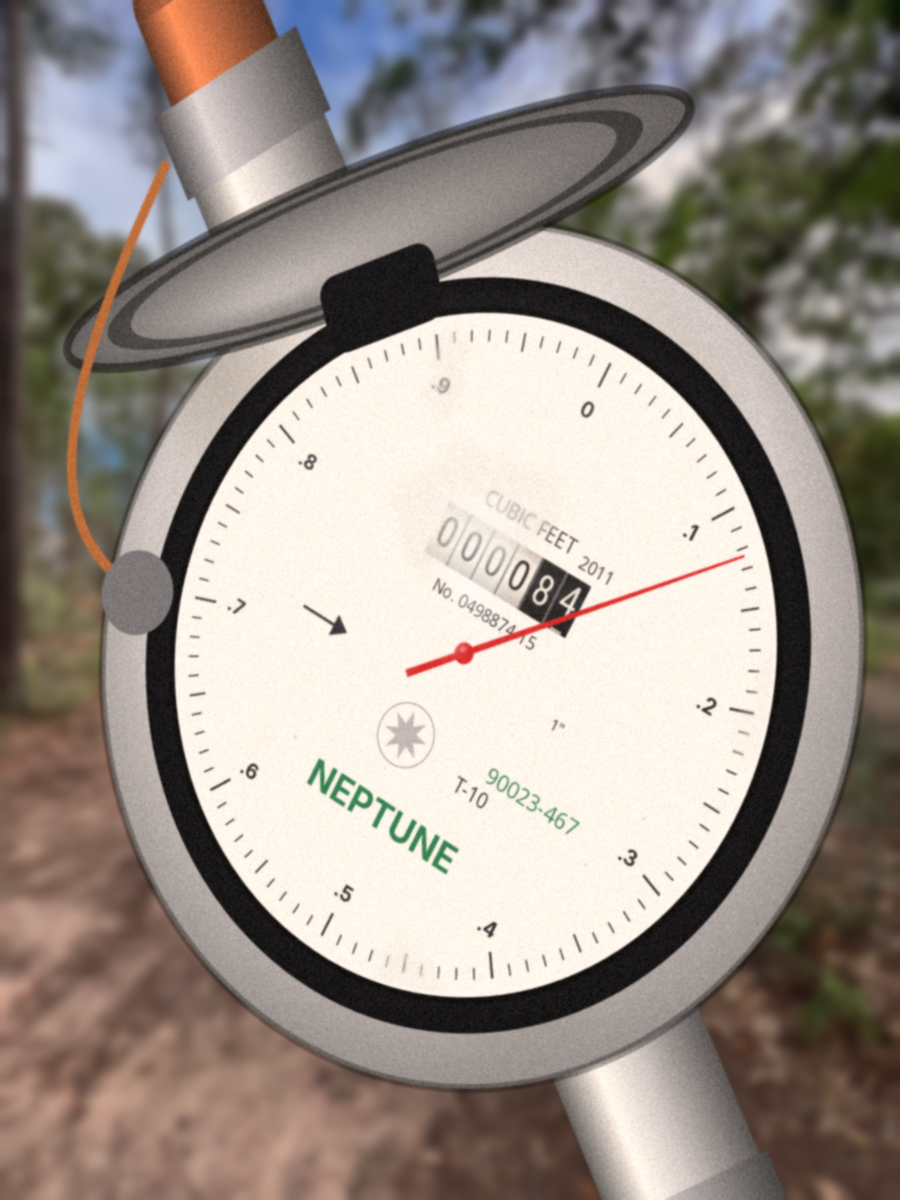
84.12 ft³
